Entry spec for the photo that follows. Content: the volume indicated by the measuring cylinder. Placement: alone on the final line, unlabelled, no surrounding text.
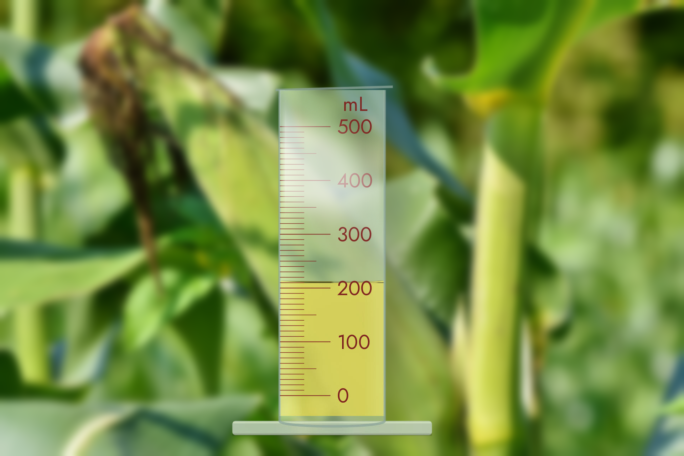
210 mL
